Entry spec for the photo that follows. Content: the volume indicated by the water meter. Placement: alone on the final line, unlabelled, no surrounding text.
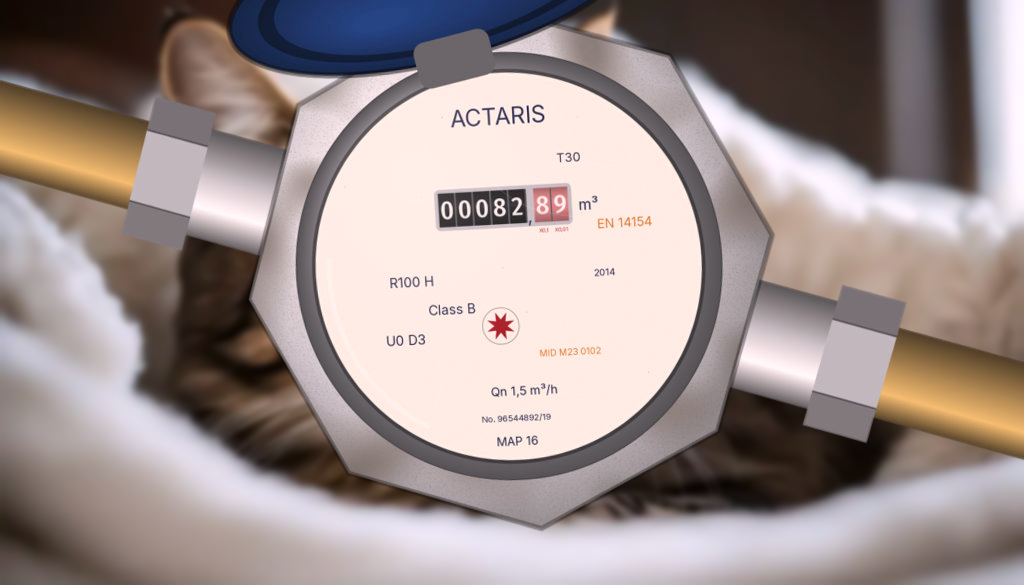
82.89 m³
